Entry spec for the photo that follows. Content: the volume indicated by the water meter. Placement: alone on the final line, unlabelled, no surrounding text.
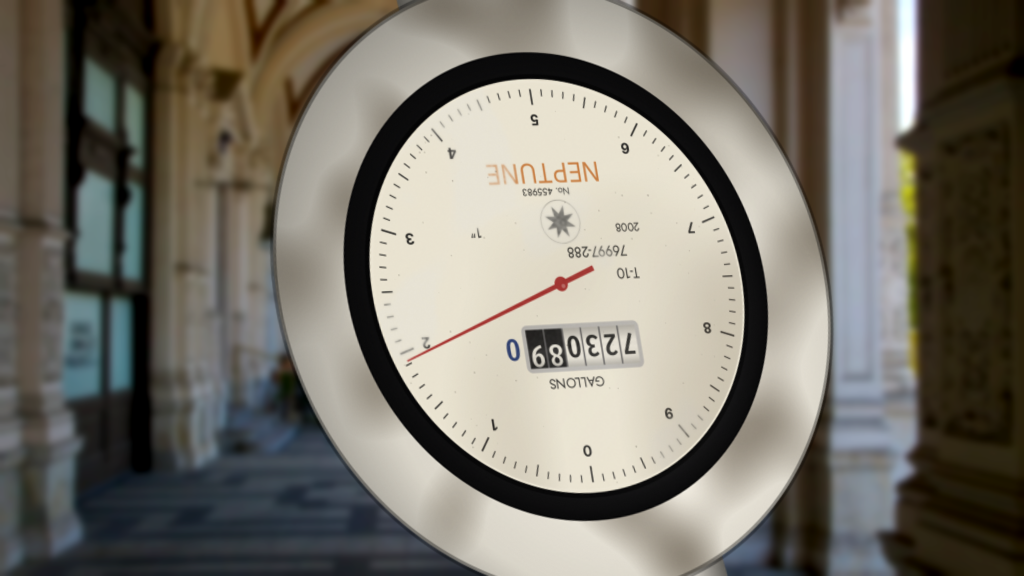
7230891.9 gal
